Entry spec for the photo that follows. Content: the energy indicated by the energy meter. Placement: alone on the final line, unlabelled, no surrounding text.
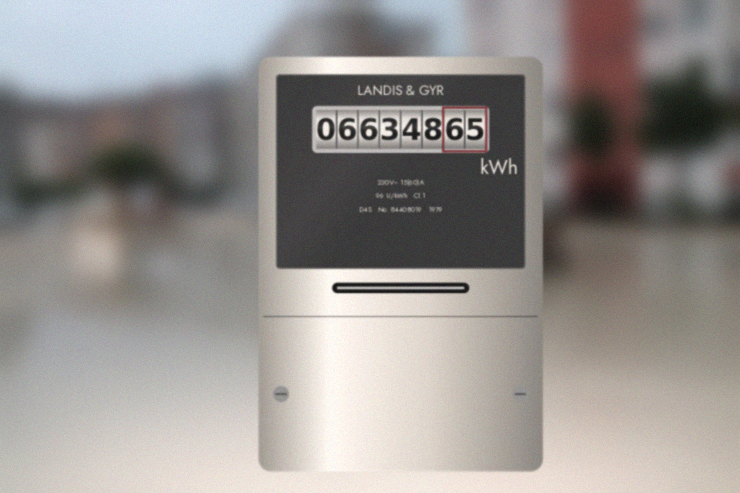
66348.65 kWh
